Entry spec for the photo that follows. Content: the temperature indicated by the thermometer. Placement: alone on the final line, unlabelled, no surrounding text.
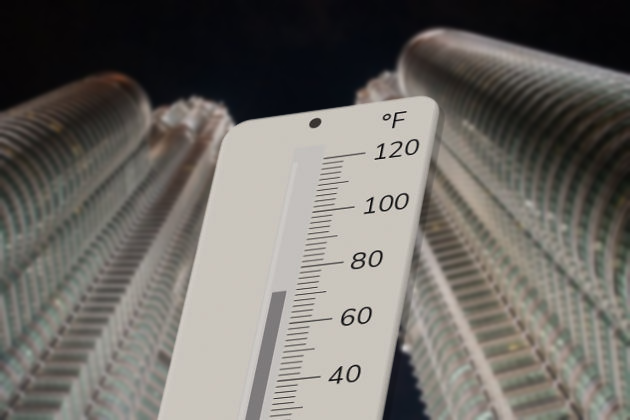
72 °F
